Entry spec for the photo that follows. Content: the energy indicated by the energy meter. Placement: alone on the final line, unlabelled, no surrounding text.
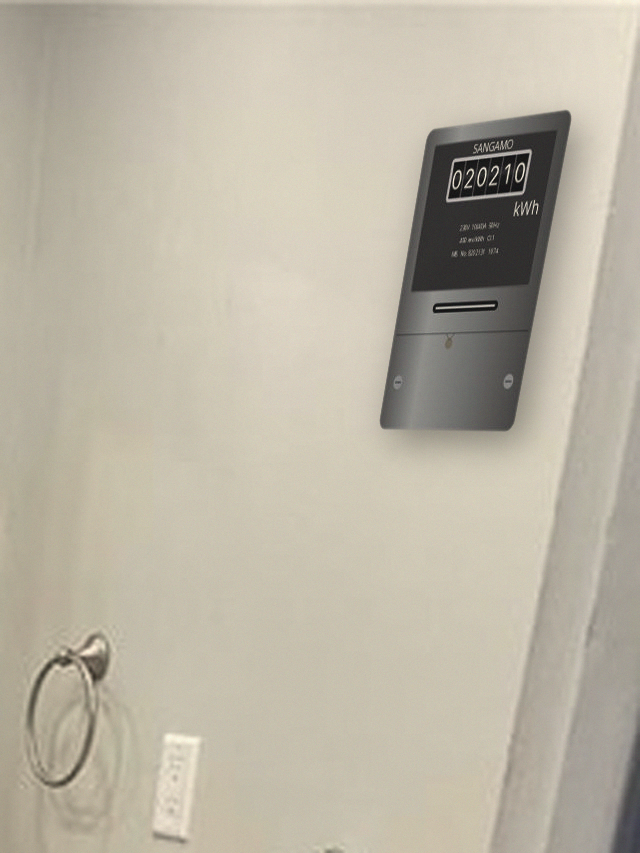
20210 kWh
